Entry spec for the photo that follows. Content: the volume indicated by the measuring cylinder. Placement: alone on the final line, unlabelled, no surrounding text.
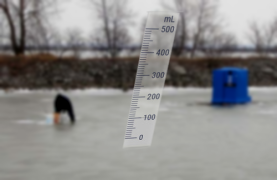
100 mL
